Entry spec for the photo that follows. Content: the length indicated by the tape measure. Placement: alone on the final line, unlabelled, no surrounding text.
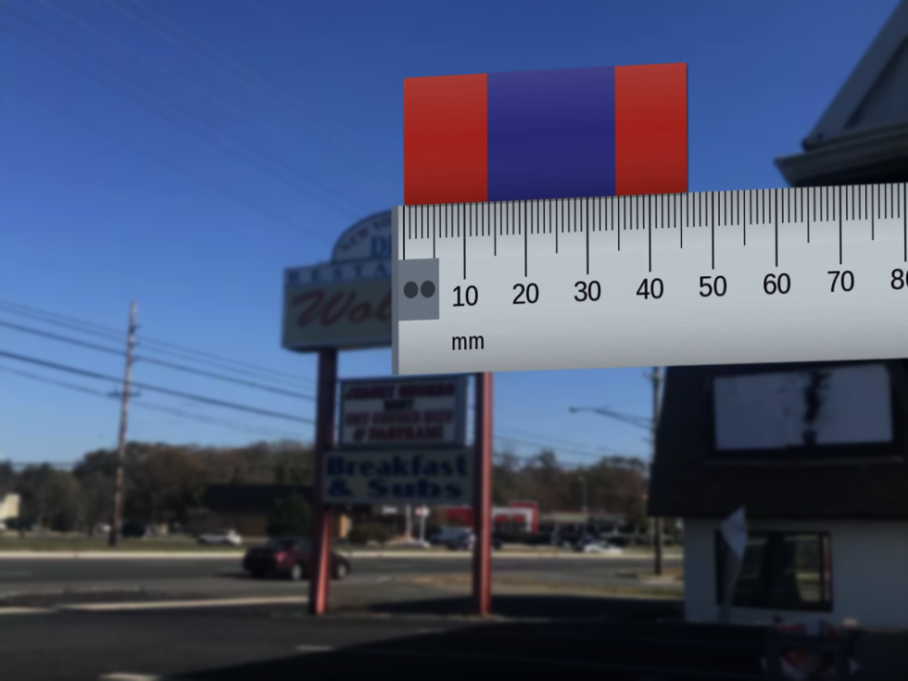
46 mm
